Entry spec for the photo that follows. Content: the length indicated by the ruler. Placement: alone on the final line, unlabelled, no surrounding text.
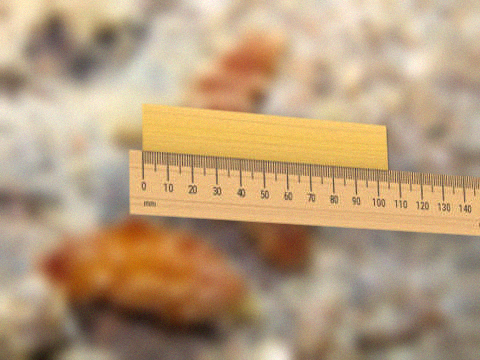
105 mm
